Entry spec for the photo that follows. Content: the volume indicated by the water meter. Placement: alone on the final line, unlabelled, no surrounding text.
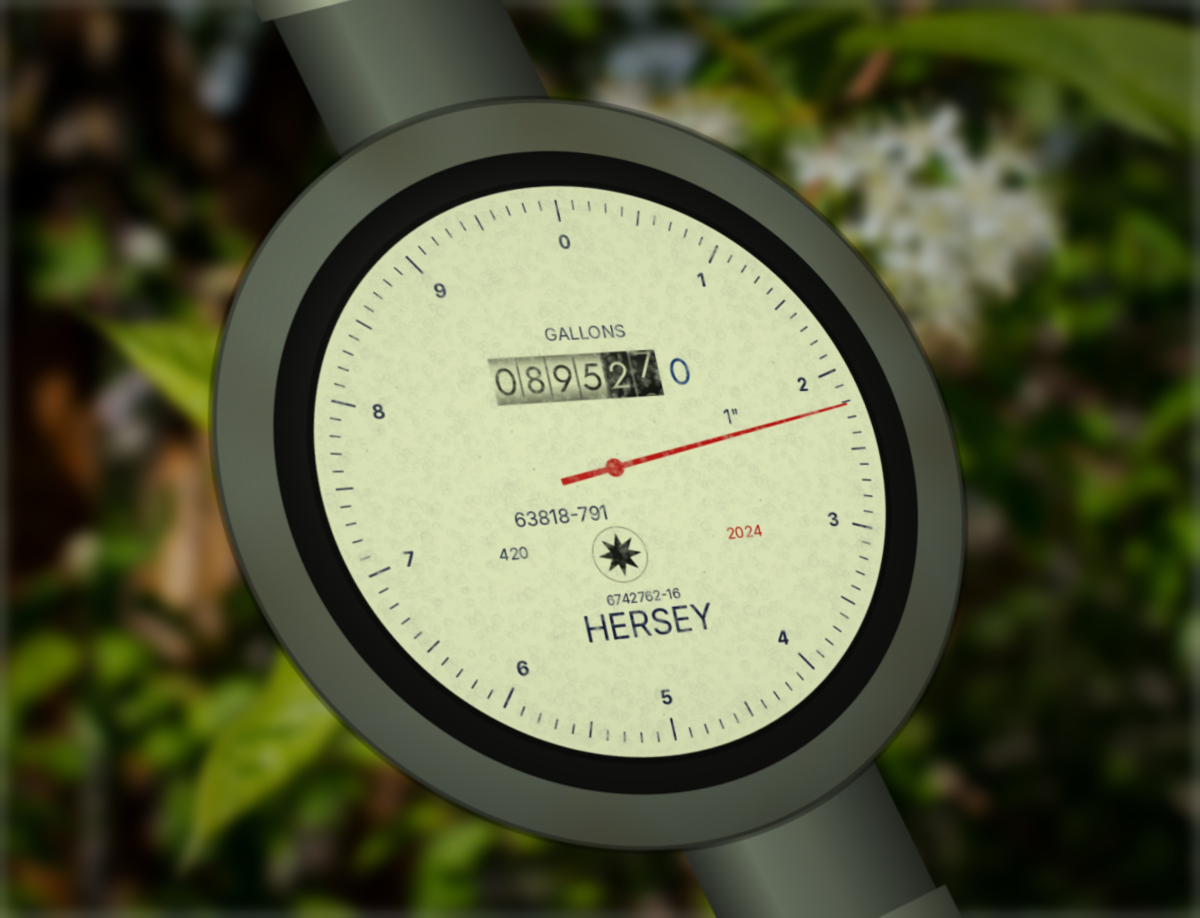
895272.2 gal
